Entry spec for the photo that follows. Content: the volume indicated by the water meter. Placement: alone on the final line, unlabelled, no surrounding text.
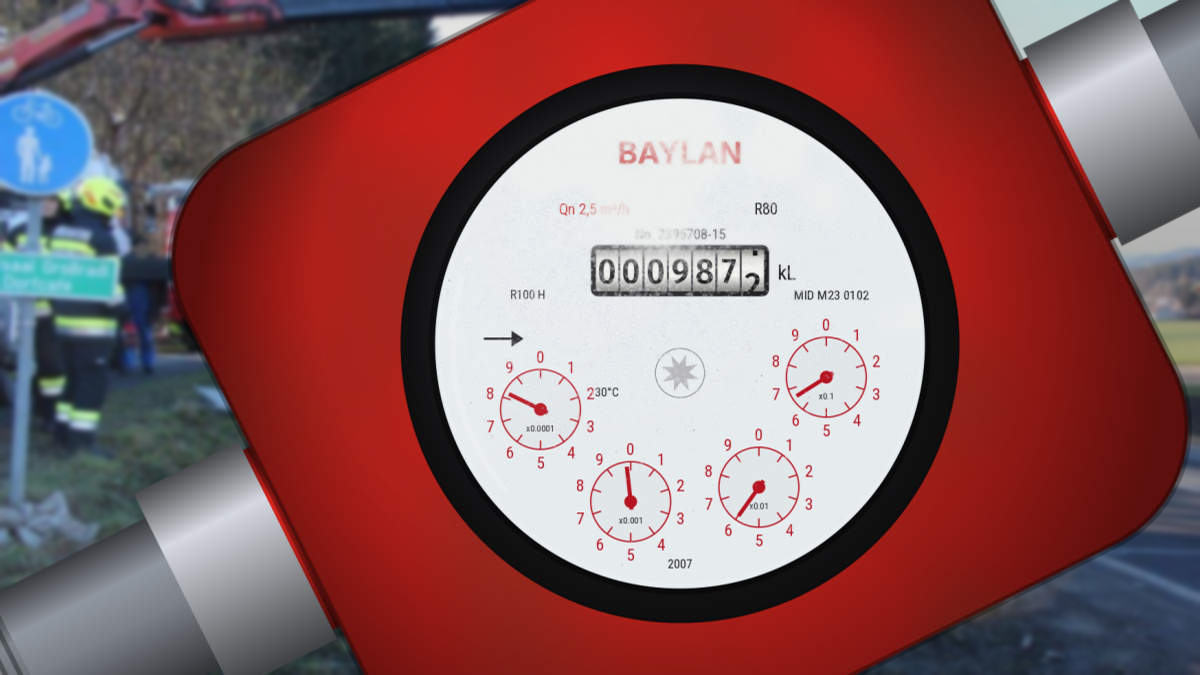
9871.6598 kL
